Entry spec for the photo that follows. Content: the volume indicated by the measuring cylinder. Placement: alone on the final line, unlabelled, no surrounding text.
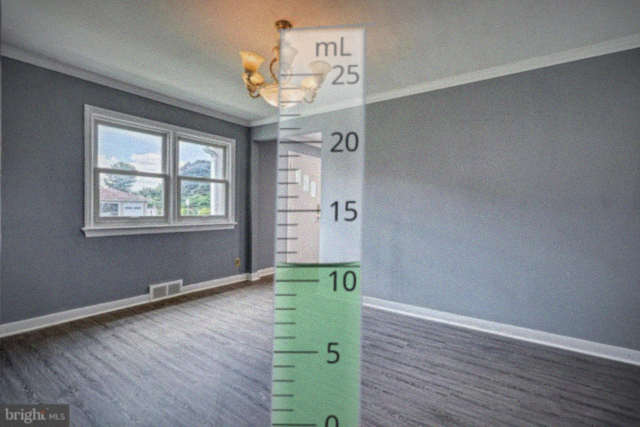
11 mL
